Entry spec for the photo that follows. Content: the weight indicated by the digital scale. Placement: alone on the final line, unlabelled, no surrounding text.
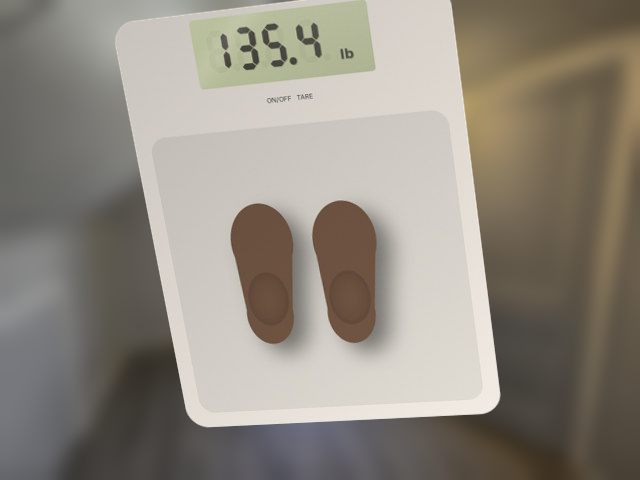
135.4 lb
